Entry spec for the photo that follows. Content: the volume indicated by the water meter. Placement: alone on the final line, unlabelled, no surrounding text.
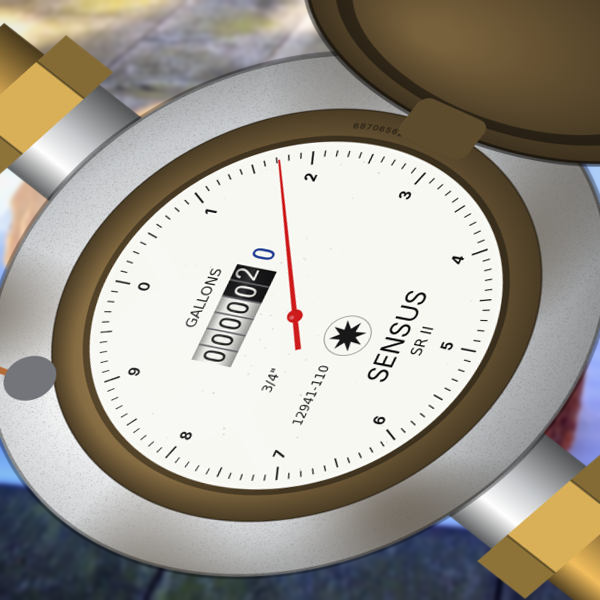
21.7 gal
